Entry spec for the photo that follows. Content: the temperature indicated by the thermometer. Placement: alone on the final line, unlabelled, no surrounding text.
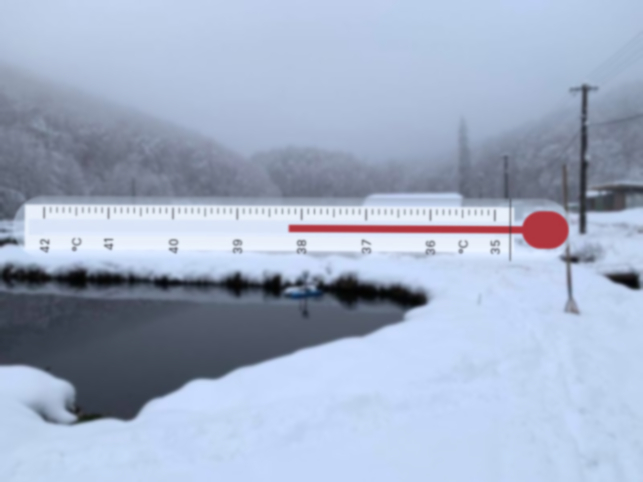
38.2 °C
